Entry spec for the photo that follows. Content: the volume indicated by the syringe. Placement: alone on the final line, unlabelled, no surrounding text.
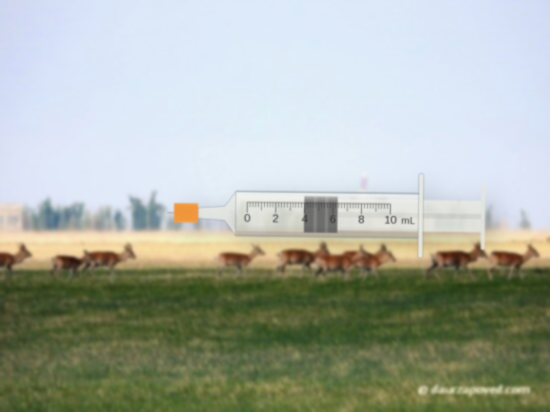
4 mL
